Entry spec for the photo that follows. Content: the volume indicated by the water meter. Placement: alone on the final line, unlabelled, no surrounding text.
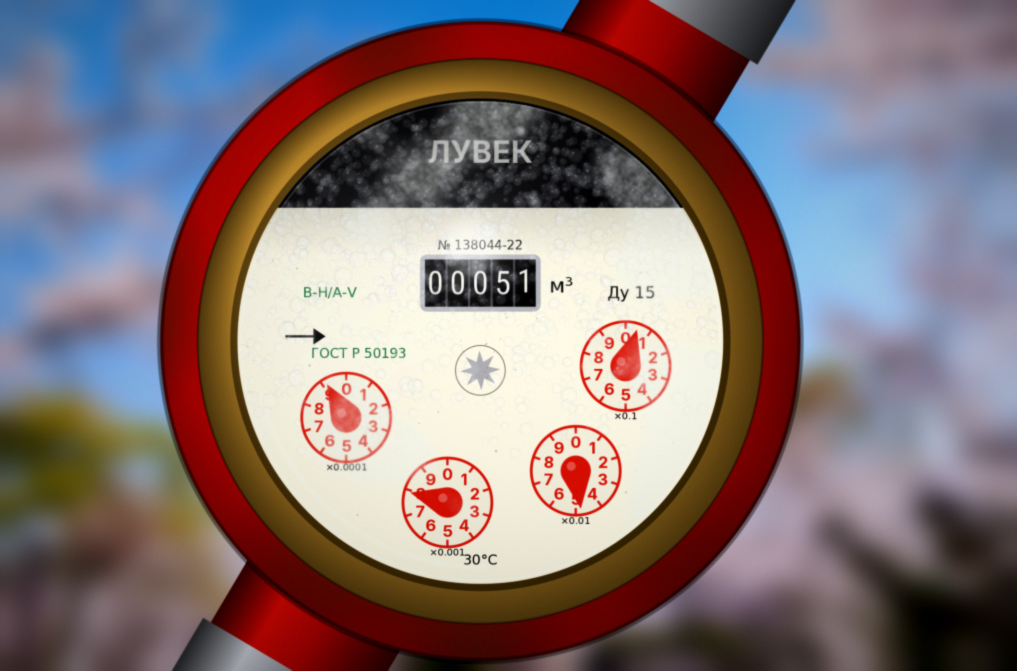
51.0479 m³
